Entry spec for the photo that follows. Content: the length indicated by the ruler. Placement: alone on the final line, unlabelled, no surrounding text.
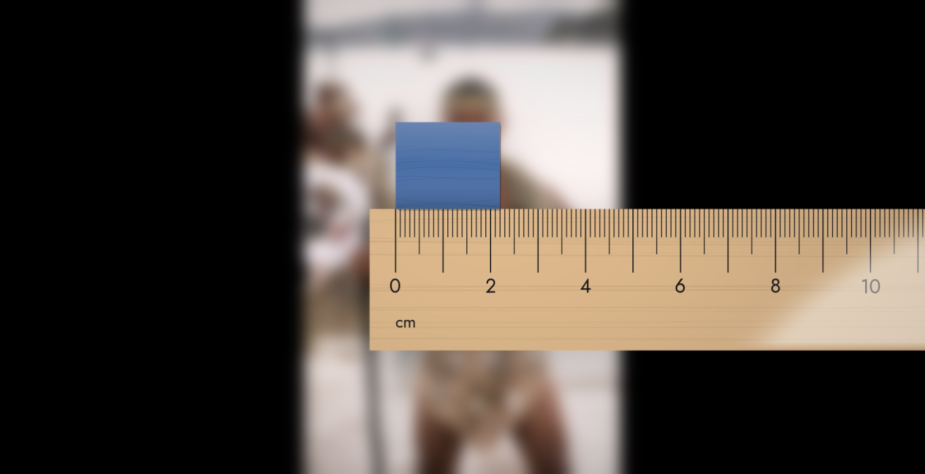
2.2 cm
